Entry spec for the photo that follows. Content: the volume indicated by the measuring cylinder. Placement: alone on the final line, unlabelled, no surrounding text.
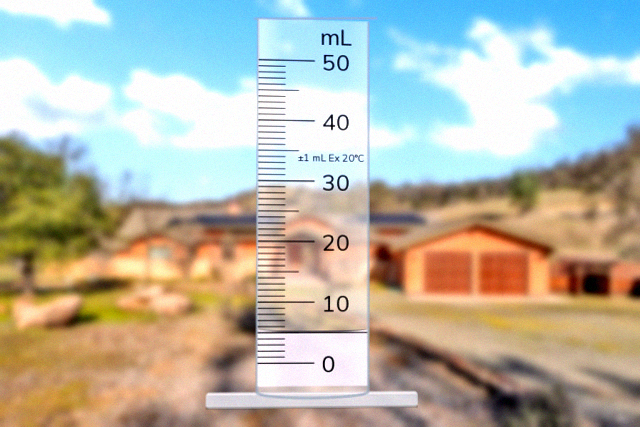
5 mL
